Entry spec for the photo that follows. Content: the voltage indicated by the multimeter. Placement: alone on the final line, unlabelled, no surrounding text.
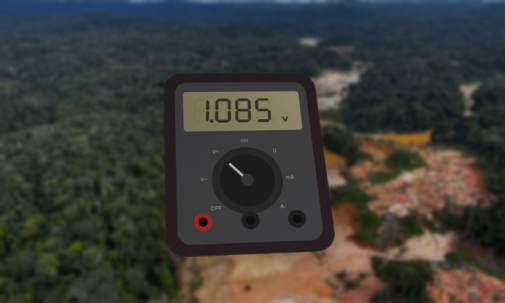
1.085 V
